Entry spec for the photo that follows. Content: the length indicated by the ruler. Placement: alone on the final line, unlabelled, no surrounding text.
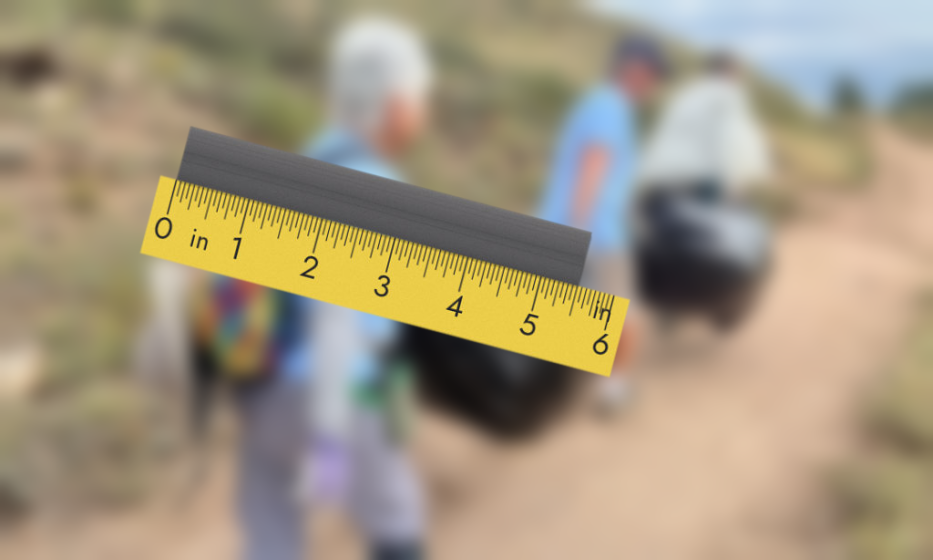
5.5 in
